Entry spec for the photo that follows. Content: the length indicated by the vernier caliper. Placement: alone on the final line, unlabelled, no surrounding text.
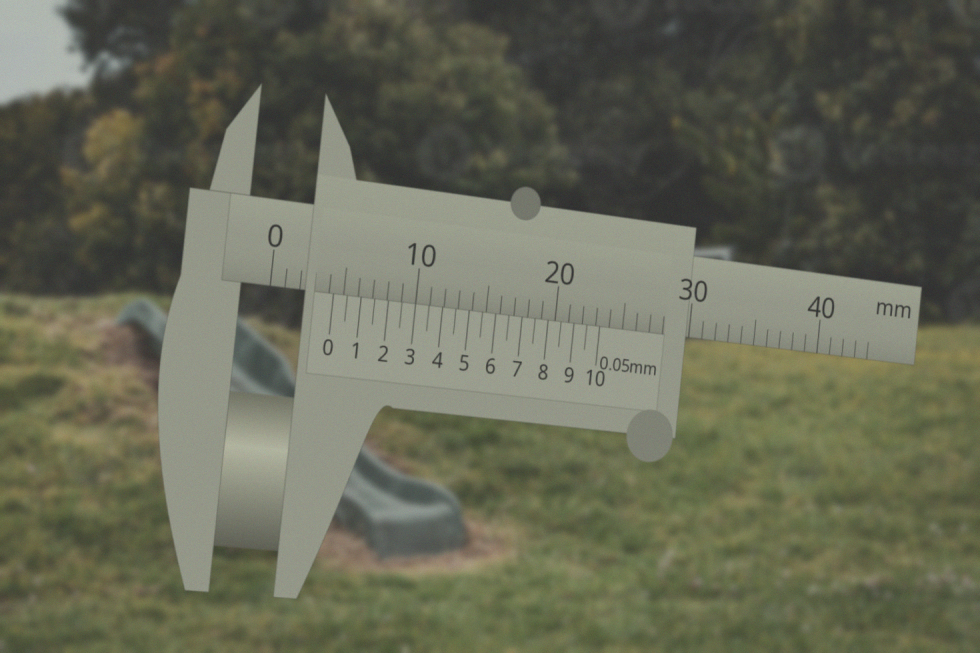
4.3 mm
